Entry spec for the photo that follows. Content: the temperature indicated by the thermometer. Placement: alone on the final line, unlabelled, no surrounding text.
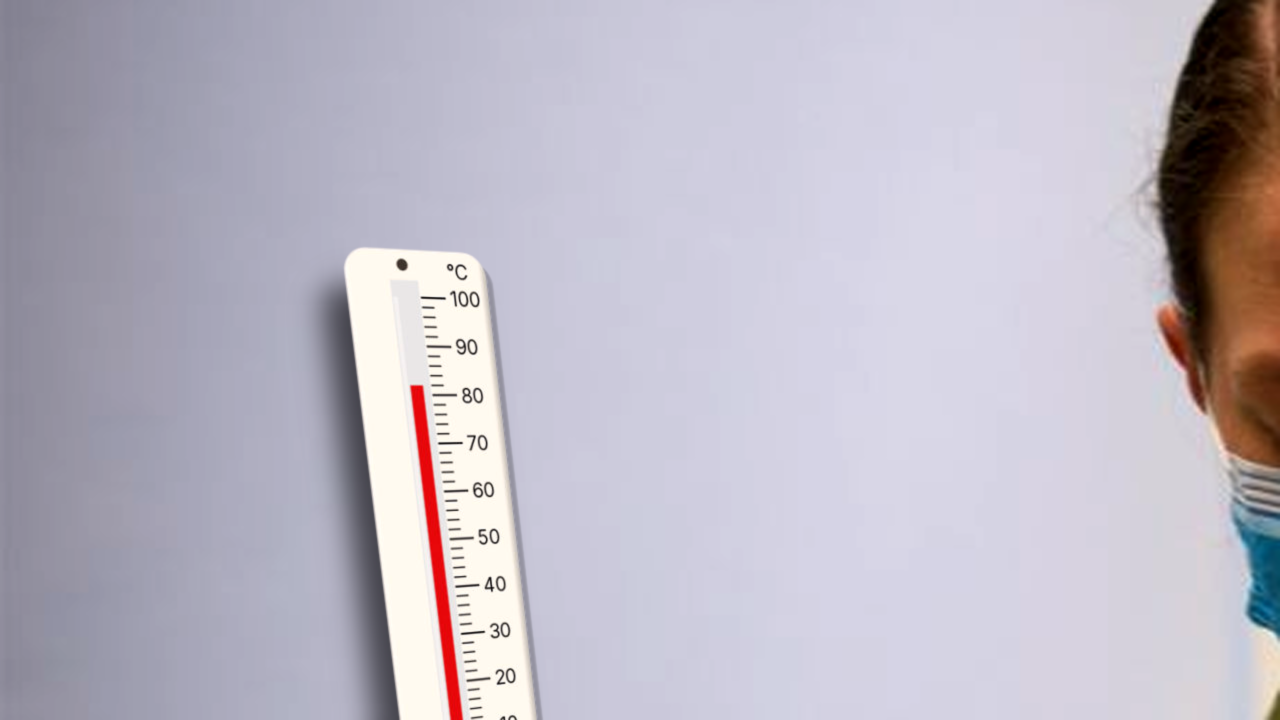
82 °C
